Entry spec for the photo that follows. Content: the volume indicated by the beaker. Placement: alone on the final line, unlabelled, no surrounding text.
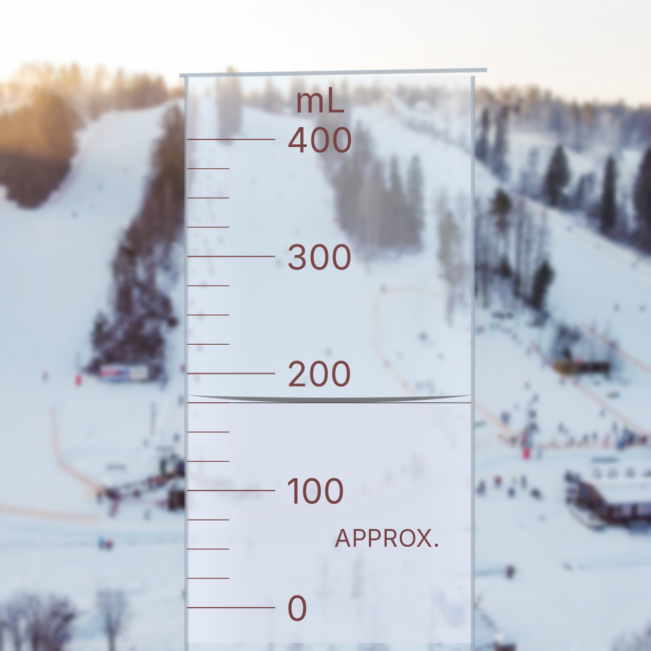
175 mL
